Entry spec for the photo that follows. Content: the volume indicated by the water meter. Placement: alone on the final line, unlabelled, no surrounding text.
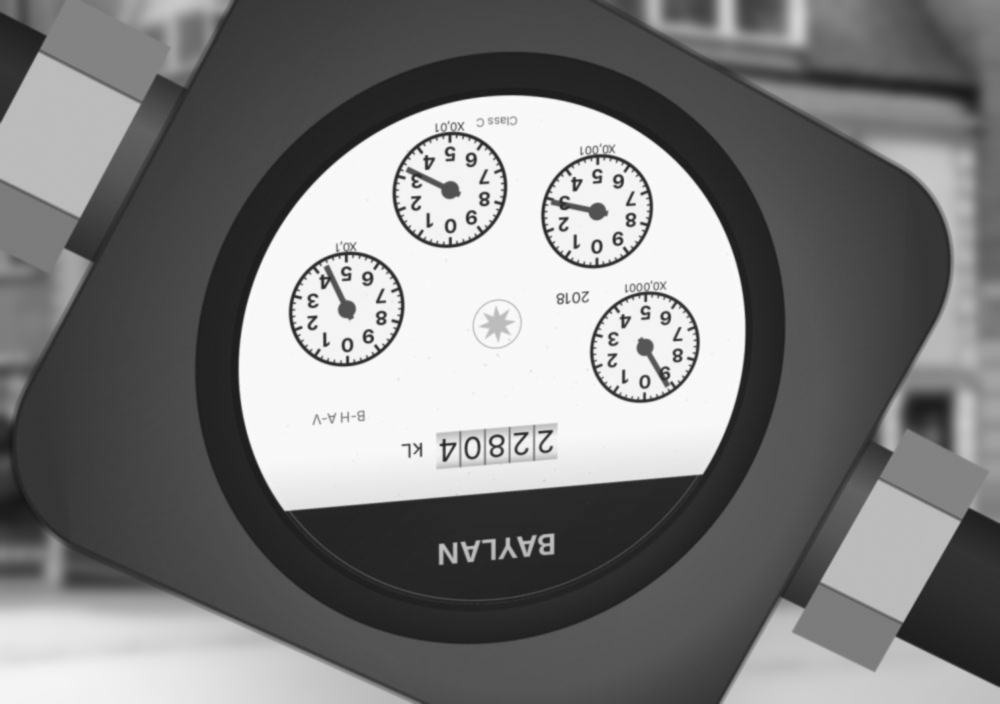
22804.4329 kL
